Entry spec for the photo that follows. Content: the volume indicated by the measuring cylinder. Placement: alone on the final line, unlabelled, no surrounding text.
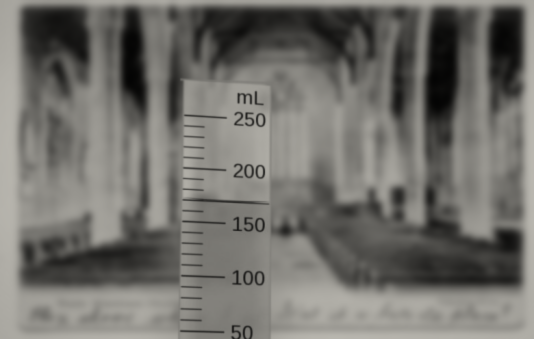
170 mL
